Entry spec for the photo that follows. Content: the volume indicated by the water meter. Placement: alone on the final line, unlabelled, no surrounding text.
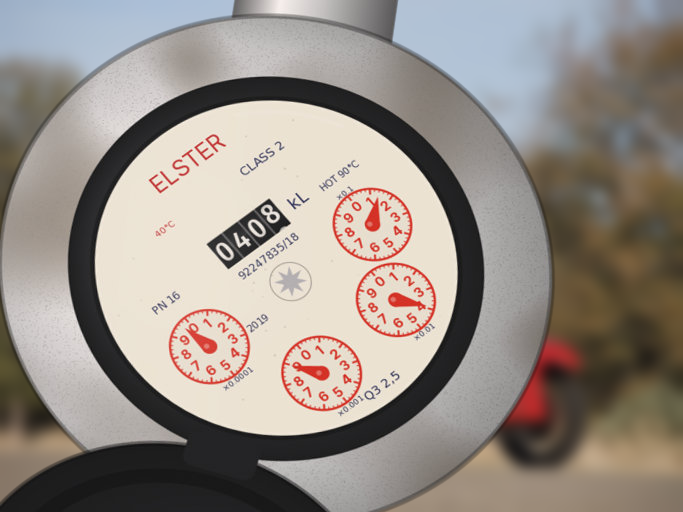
408.1389 kL
